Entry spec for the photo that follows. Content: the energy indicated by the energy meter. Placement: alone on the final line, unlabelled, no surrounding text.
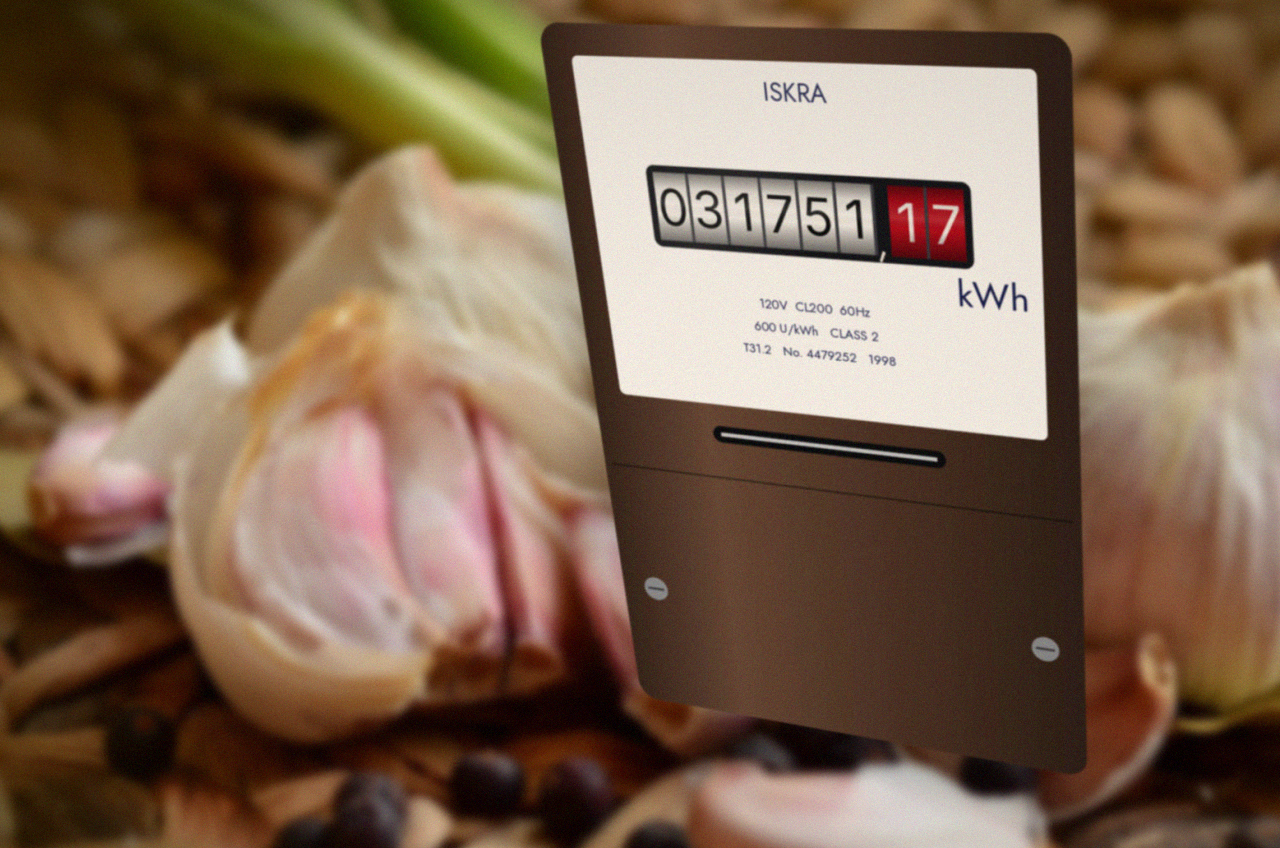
31751.17 kWh
